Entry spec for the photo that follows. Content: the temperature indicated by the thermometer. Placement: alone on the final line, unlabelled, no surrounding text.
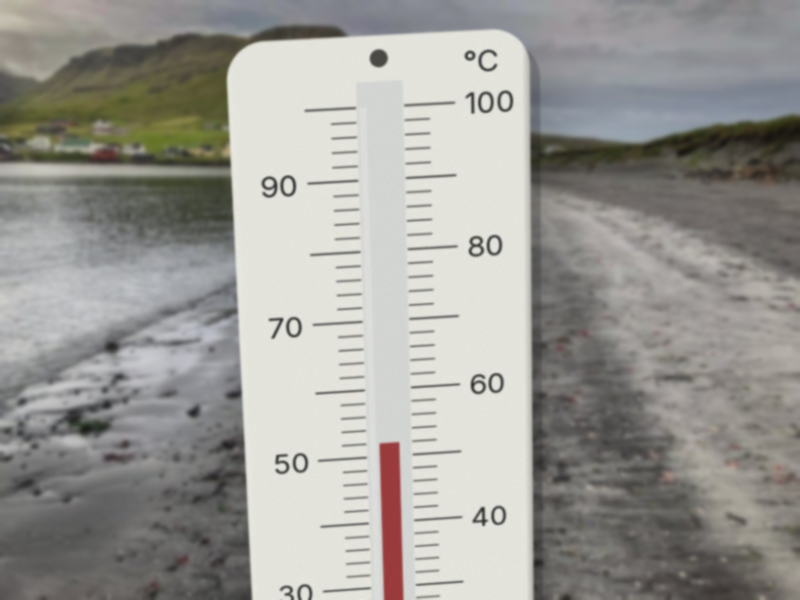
52 °C
